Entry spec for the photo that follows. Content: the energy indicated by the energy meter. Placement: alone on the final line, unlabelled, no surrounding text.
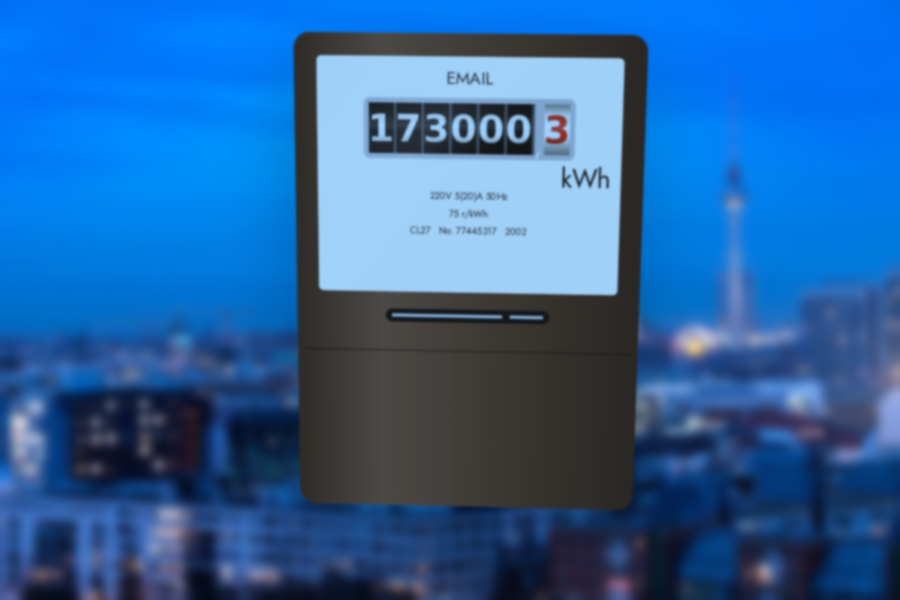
173000.3 kWh
